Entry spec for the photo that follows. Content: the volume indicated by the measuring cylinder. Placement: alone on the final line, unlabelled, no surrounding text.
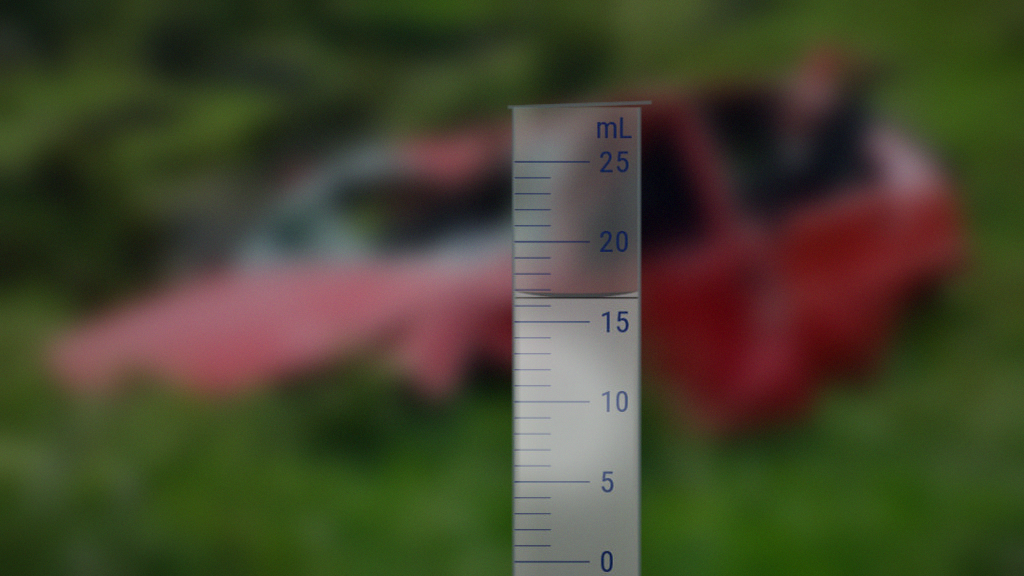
16.5 mL
